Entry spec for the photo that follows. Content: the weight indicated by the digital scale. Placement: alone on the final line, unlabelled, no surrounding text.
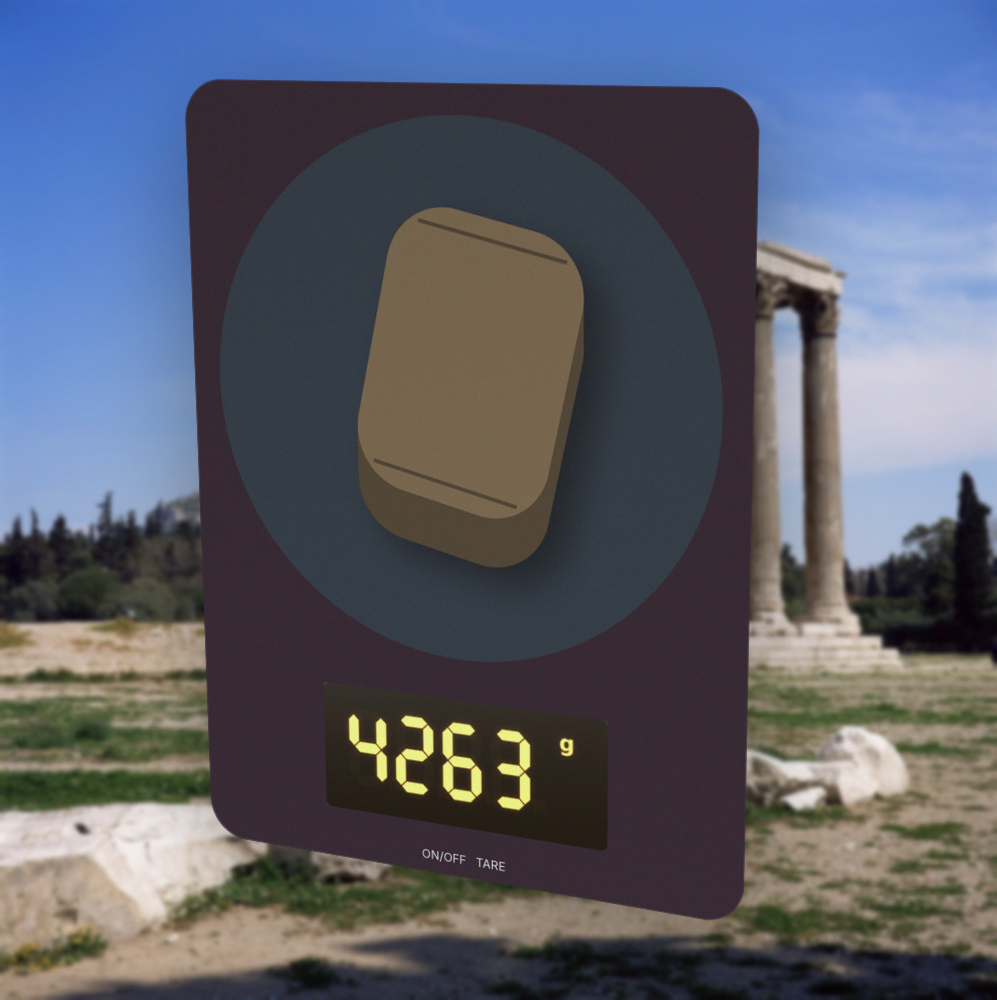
4263 g
